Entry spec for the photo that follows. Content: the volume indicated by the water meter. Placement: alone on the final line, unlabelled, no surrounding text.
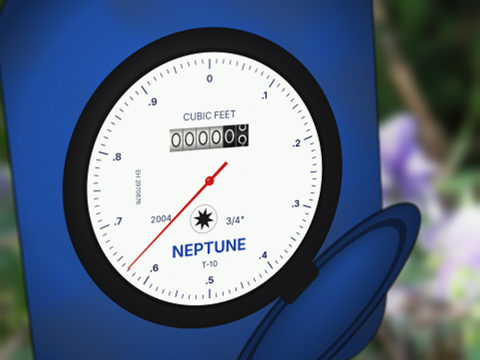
8.63 ft³
